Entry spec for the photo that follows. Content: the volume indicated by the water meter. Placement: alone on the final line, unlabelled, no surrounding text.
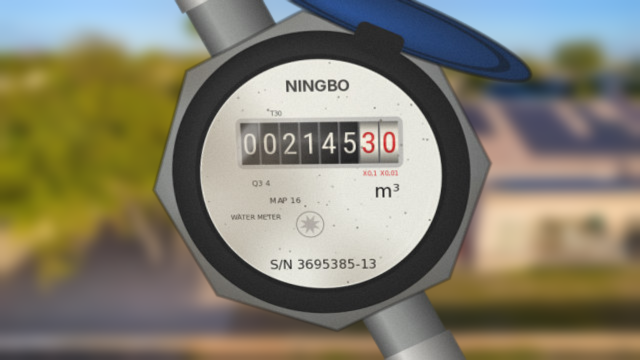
2145.30 m³
